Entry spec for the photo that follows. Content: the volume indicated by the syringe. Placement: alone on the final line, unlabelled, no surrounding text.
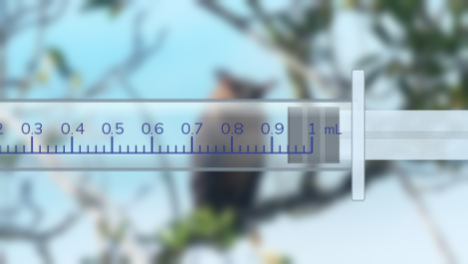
0.94 mL
